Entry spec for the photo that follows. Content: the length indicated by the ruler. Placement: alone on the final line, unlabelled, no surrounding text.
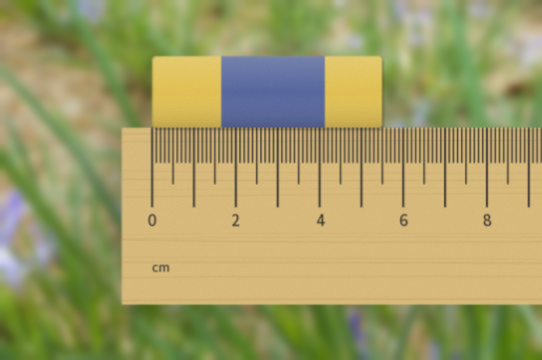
5.5 cm
